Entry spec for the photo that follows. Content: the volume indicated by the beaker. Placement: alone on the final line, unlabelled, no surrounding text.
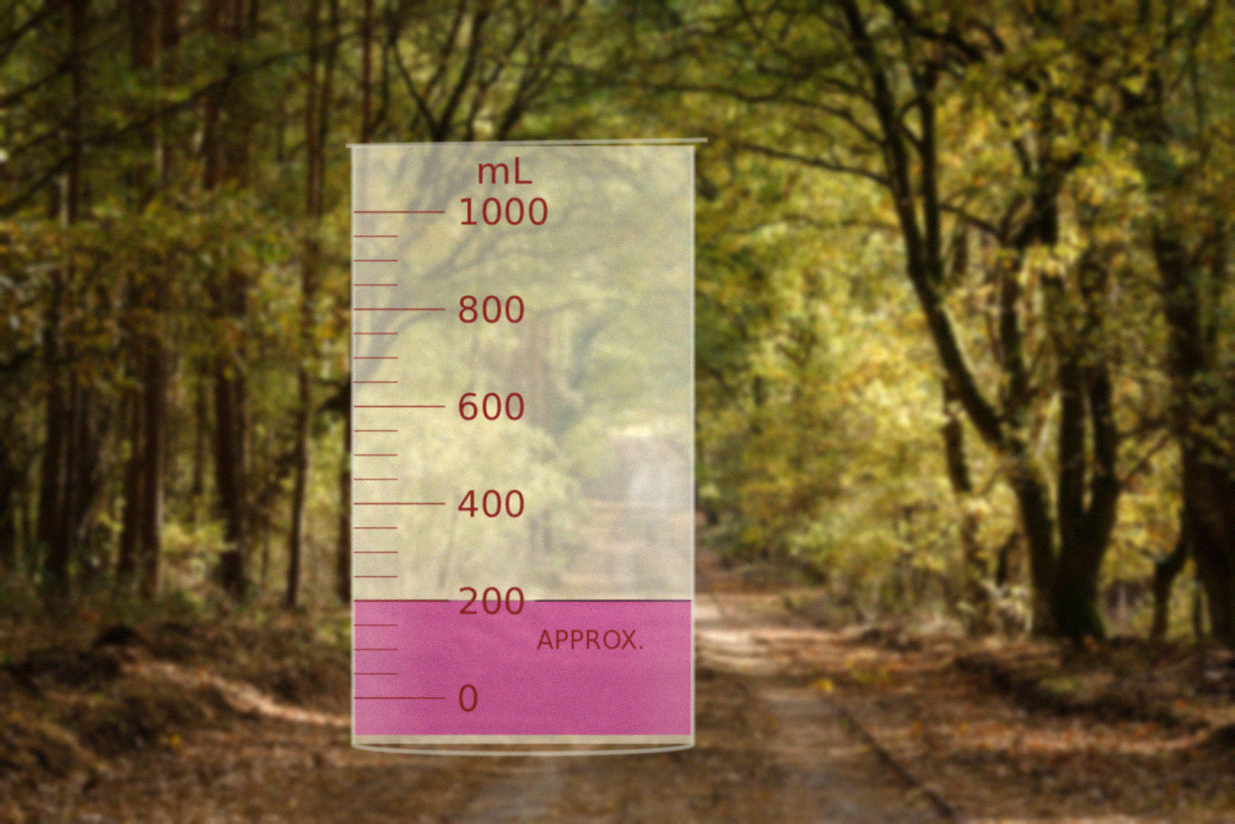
200 mL
